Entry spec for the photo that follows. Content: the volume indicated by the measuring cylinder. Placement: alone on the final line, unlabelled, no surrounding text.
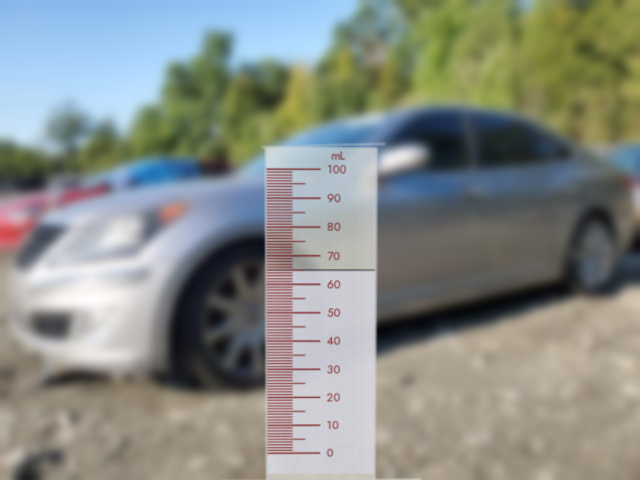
65 mL
